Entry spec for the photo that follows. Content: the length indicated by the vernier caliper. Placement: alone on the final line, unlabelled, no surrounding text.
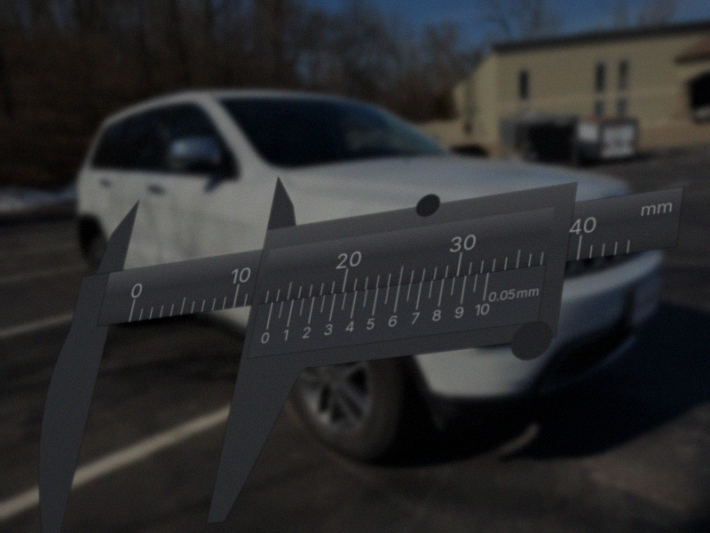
13.6 mm
